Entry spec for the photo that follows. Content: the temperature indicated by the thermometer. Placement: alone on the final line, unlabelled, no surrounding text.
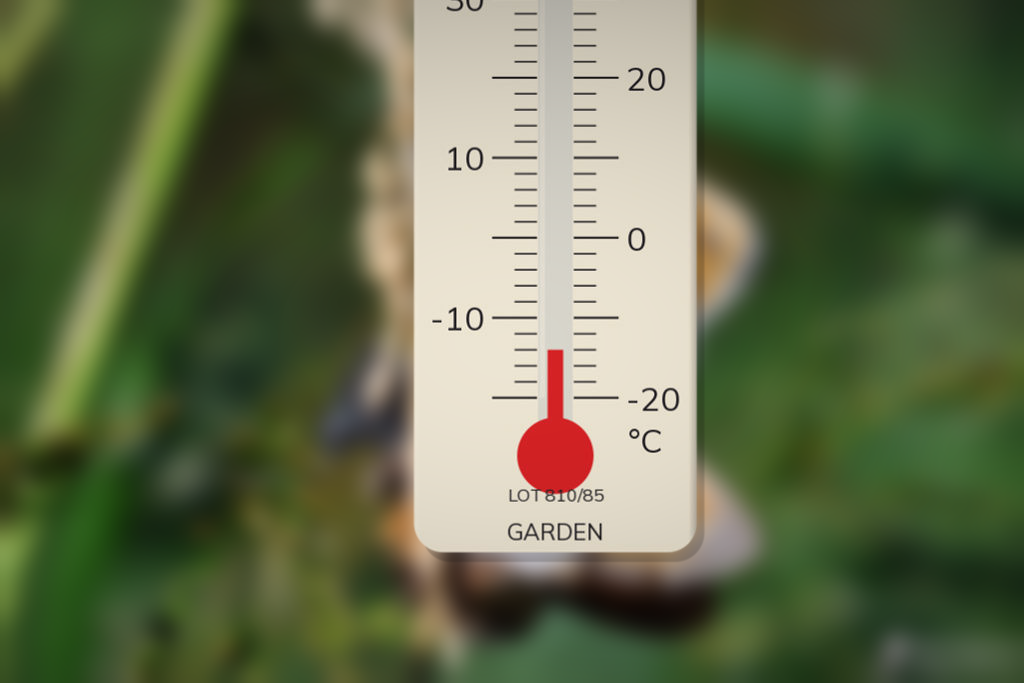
-14 °C
